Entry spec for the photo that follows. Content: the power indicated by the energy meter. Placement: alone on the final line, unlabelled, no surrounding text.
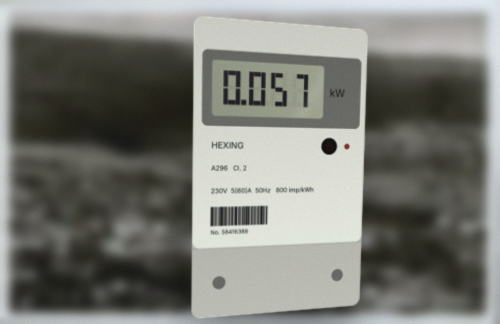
0.057 kW
